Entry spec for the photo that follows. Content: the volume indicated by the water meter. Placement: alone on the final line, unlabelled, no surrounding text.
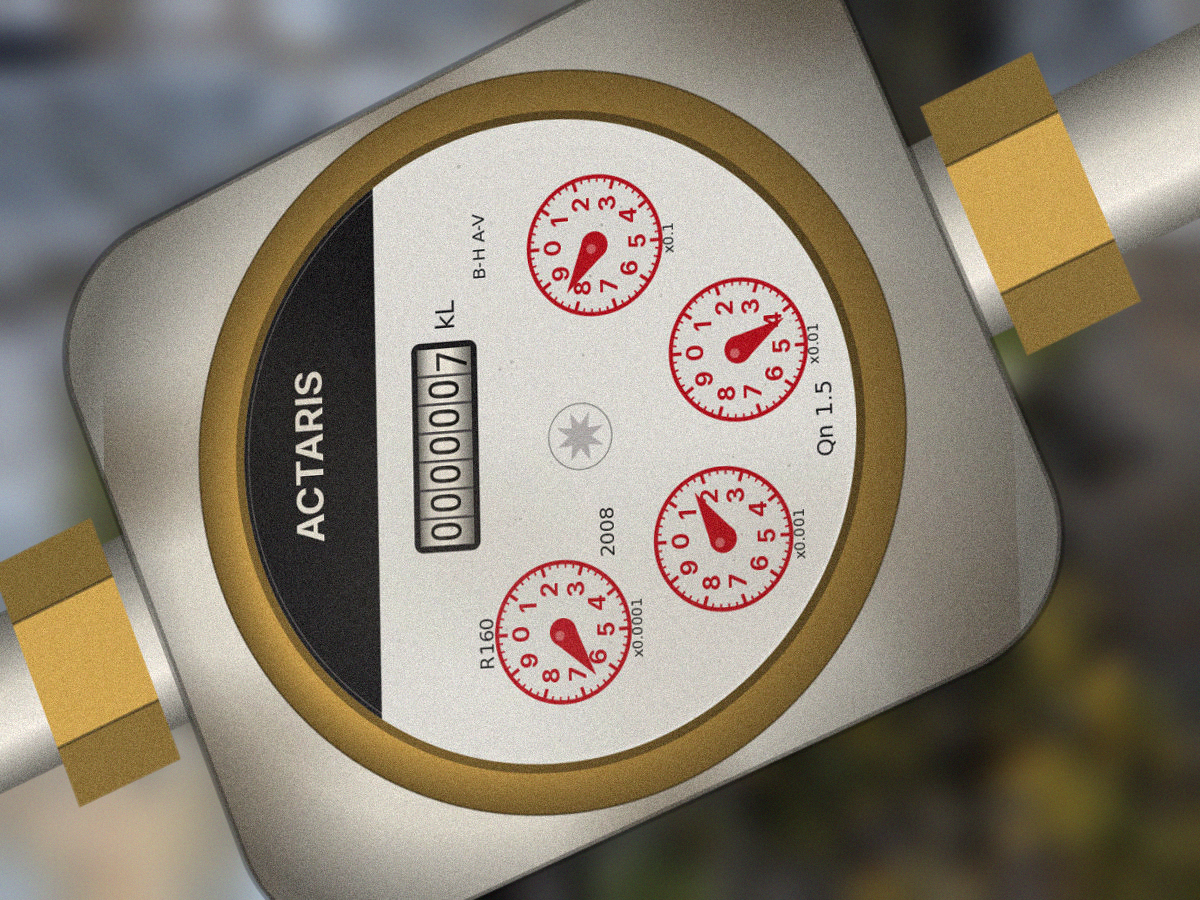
6.8416 kL
